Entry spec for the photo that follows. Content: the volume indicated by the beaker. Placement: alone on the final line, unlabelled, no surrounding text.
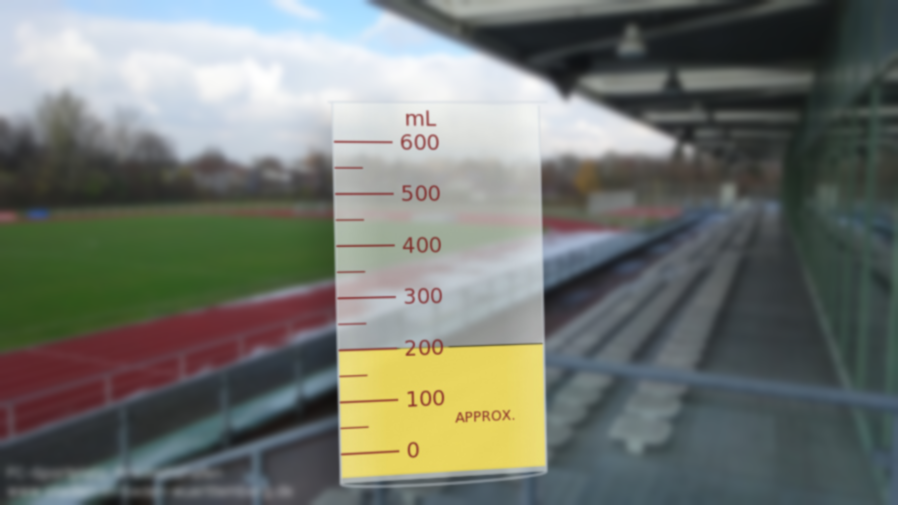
200 mL
